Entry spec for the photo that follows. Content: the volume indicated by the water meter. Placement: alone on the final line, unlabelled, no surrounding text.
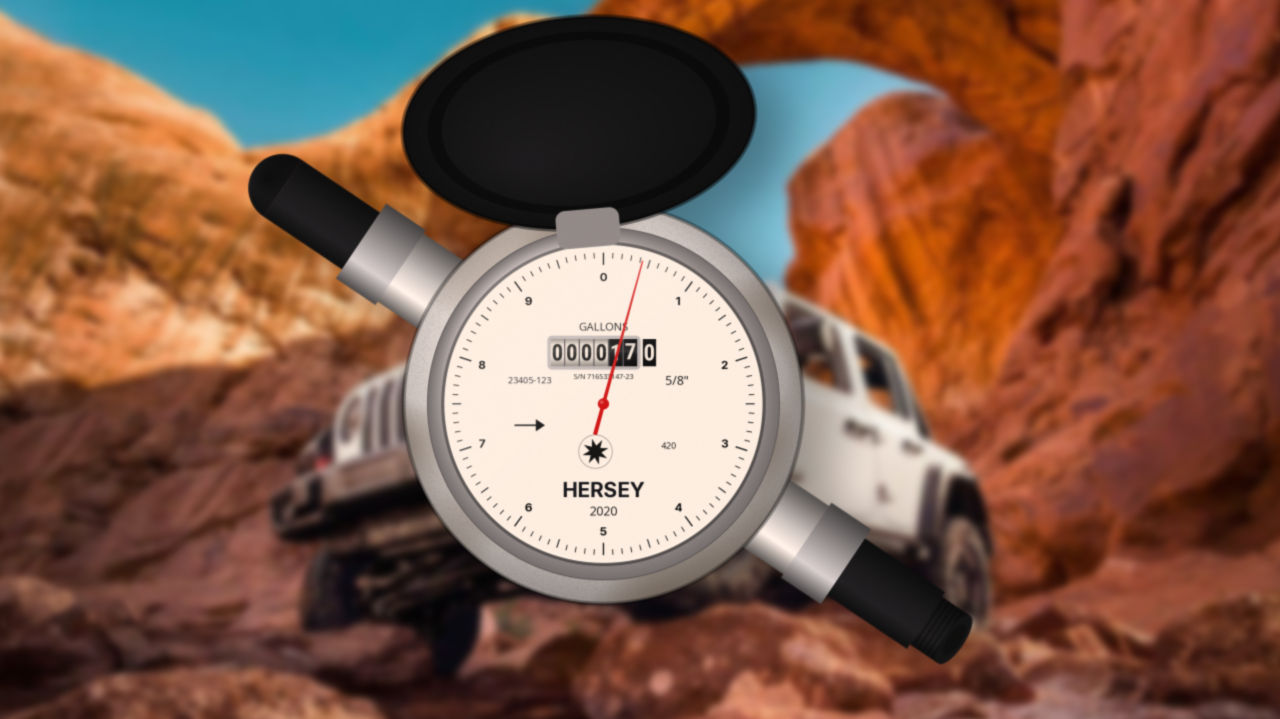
170.4 gal
